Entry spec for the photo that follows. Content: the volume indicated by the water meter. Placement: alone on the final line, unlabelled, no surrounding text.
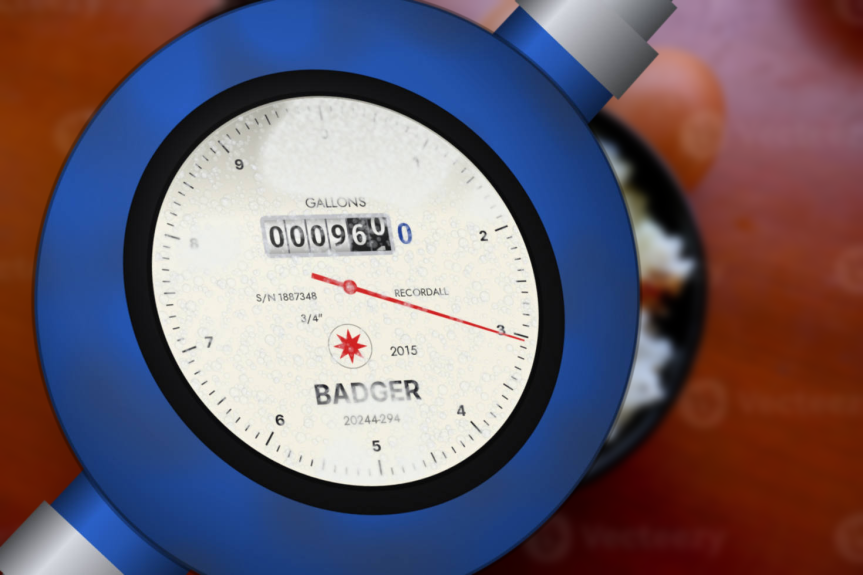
9603.0 gal
